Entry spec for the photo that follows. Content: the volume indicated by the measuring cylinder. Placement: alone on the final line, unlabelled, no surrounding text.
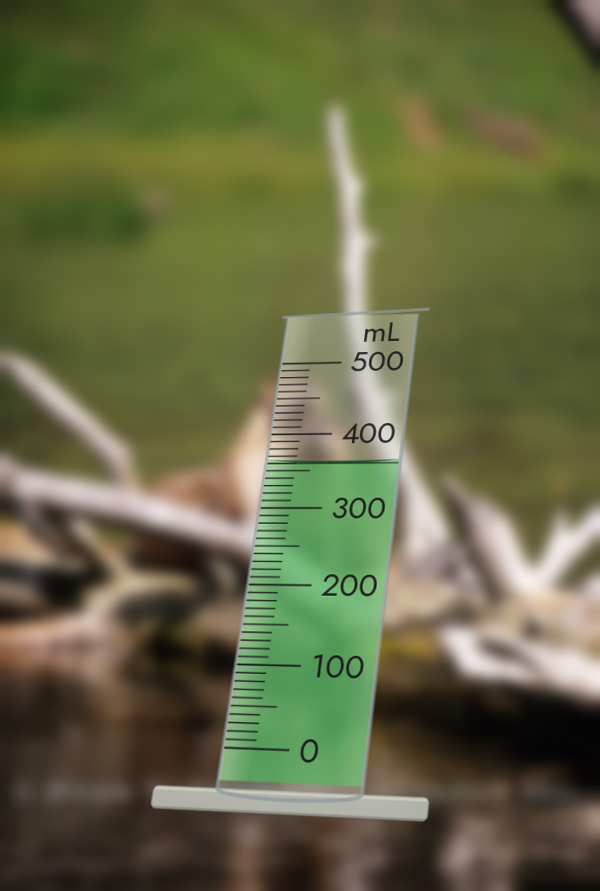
360 mL
